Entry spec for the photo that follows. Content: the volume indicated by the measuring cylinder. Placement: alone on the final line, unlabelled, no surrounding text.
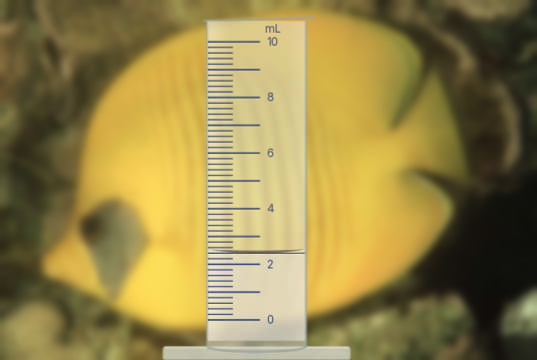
2.4 mL
